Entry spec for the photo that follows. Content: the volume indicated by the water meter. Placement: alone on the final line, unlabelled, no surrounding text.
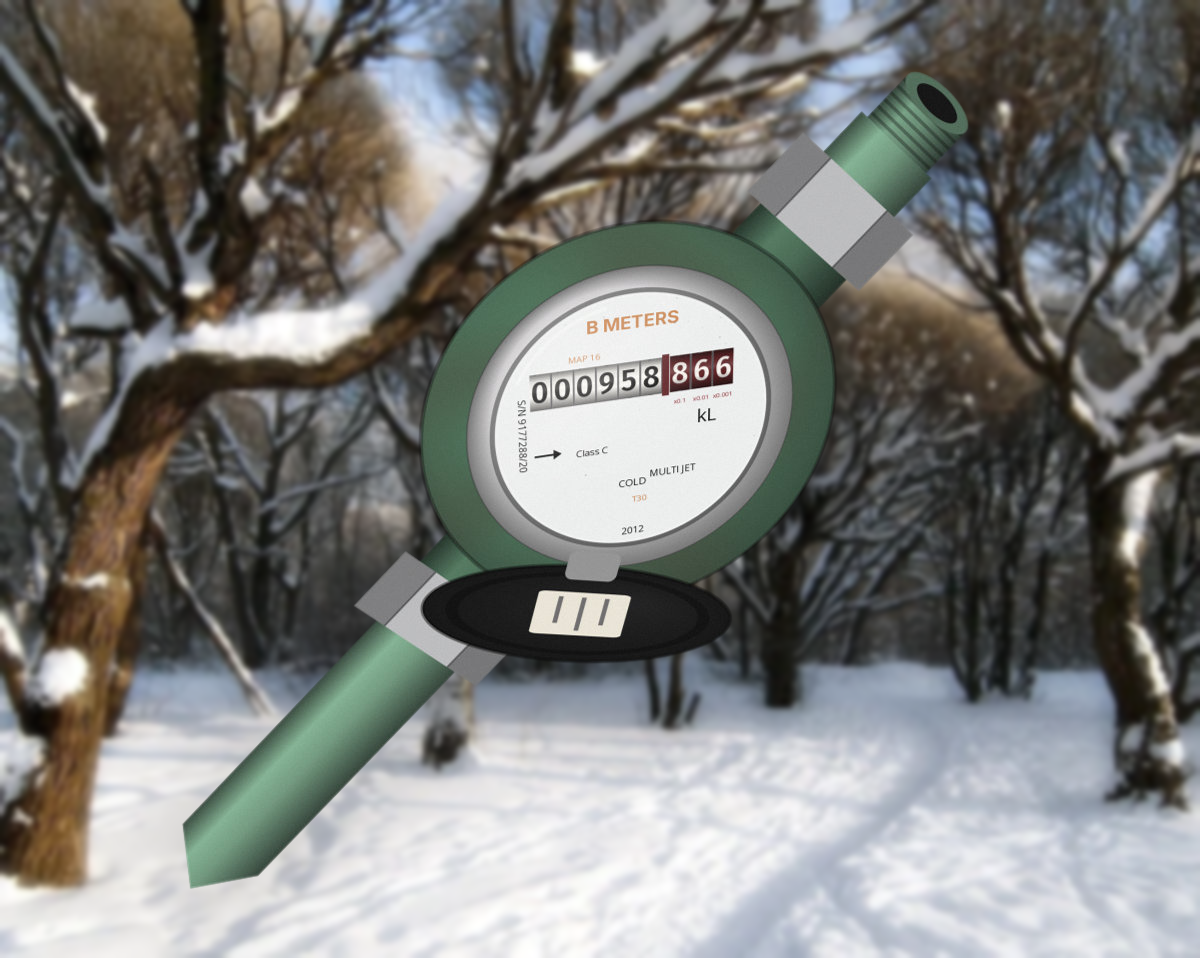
958.866 kL
